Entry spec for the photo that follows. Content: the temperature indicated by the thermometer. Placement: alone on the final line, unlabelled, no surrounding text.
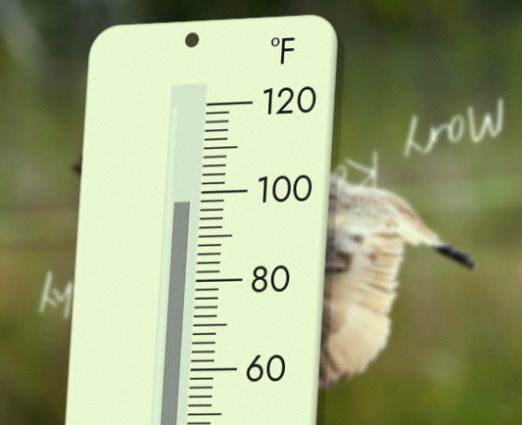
98 °F
